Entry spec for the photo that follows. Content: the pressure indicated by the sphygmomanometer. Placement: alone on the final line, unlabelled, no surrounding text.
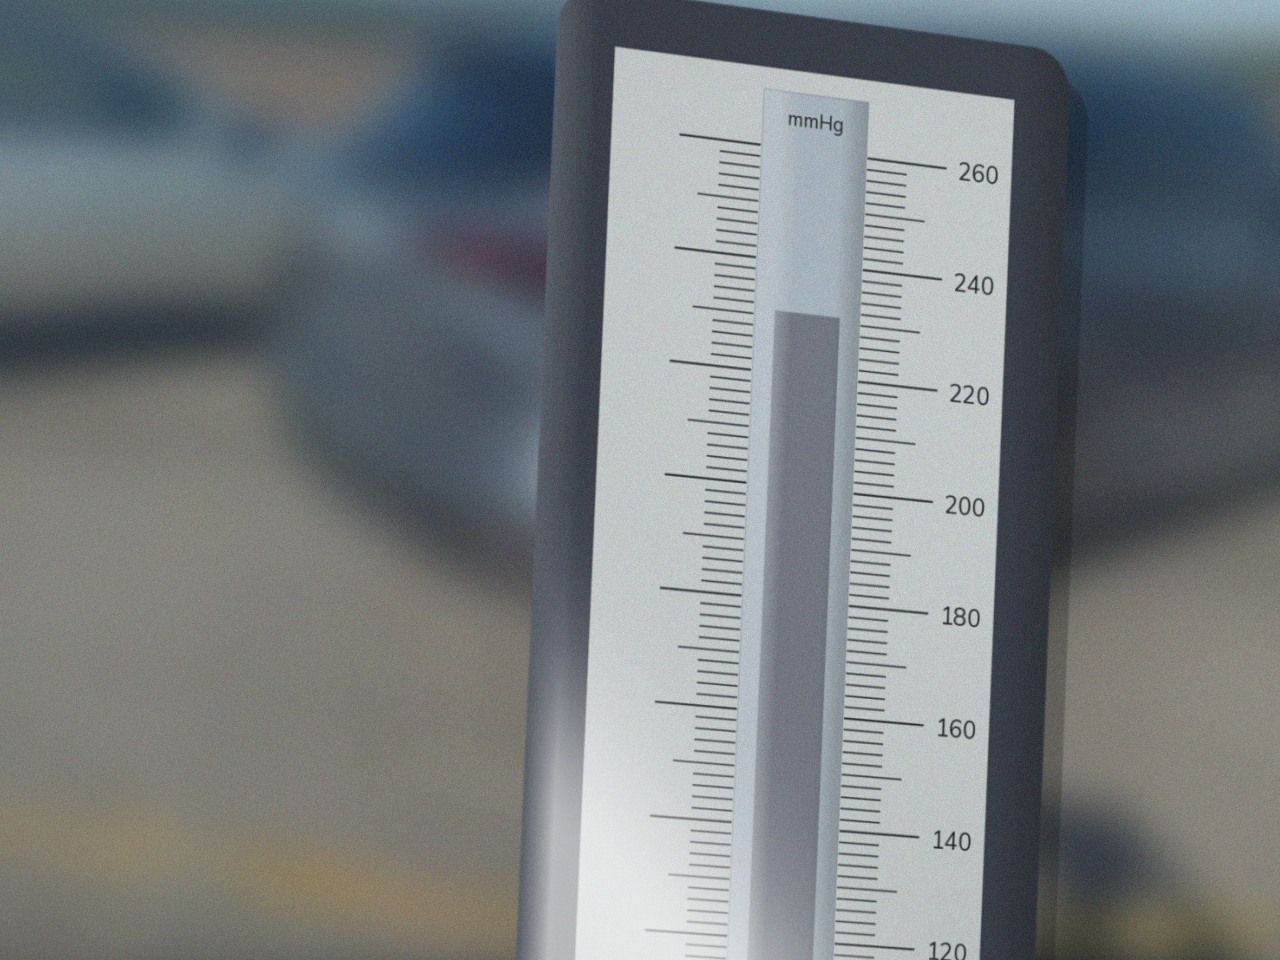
231 mmHg
